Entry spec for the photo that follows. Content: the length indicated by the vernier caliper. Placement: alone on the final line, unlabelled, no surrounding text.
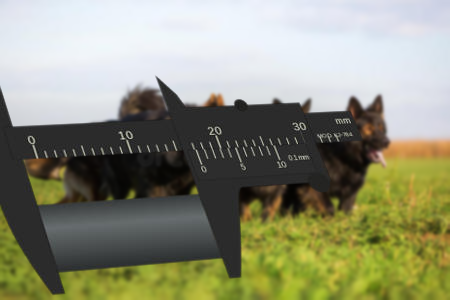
17.2 mm
